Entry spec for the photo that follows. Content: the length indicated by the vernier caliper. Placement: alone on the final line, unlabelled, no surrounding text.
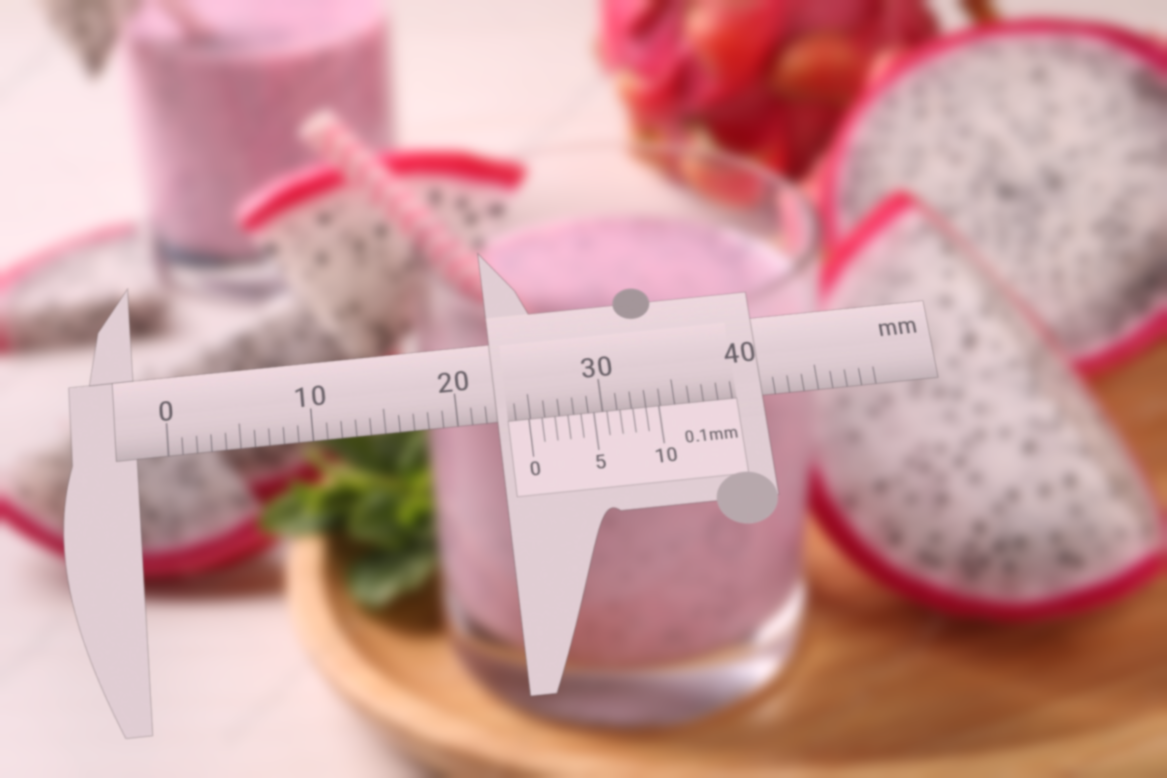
24.9 mm
